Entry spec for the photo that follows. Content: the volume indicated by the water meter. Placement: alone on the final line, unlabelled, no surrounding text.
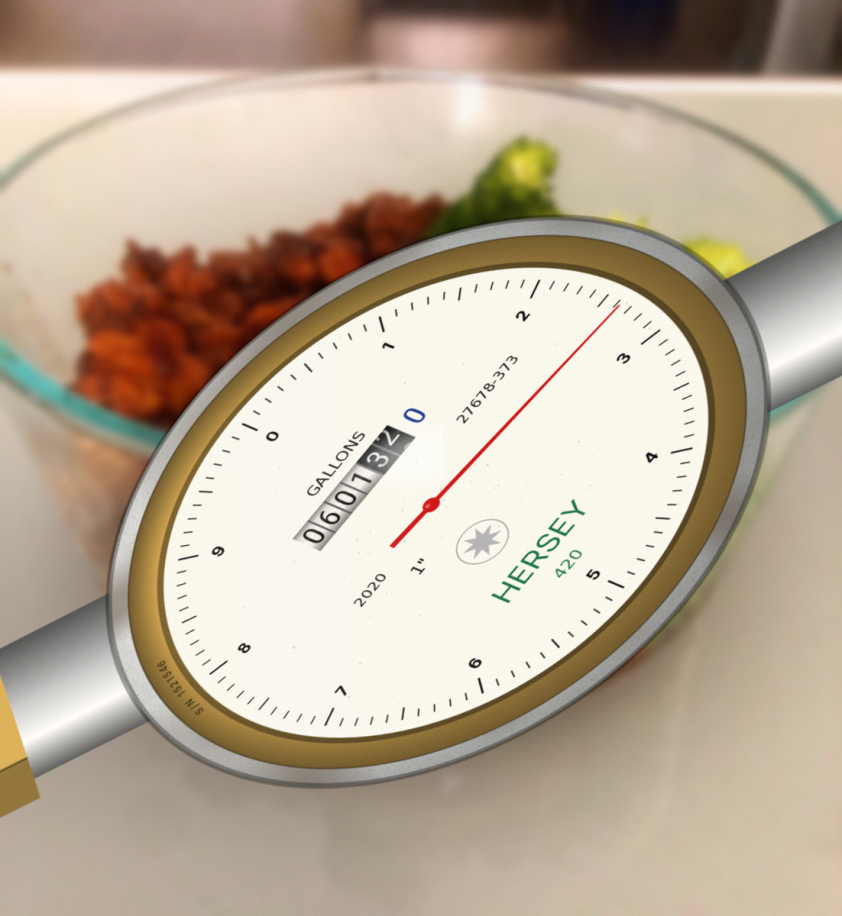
601322.6 gal
